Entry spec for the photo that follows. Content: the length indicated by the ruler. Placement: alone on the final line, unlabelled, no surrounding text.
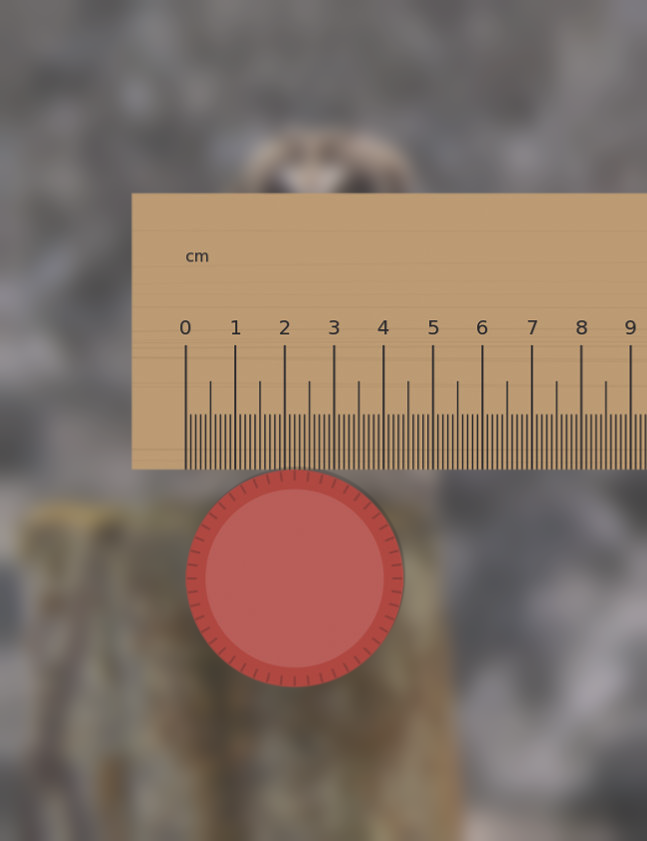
4.4 cm
